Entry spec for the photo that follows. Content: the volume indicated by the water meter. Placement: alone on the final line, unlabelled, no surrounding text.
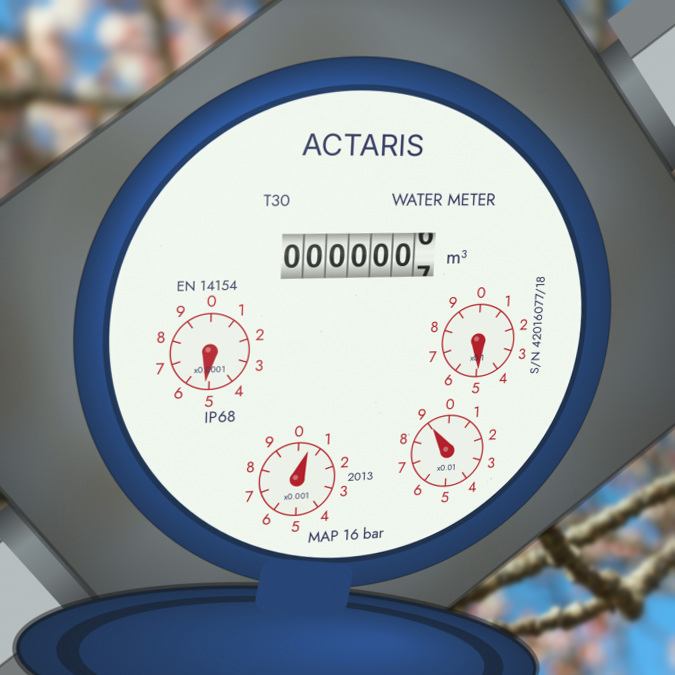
6.4905 m³
